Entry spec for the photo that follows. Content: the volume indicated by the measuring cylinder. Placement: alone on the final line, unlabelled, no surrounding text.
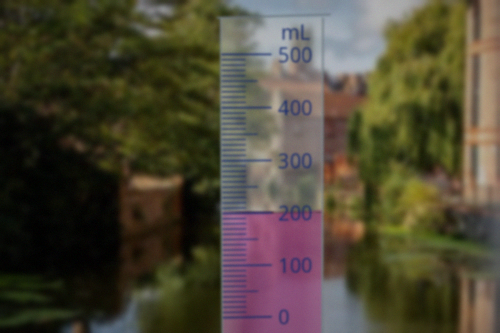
200 mL
